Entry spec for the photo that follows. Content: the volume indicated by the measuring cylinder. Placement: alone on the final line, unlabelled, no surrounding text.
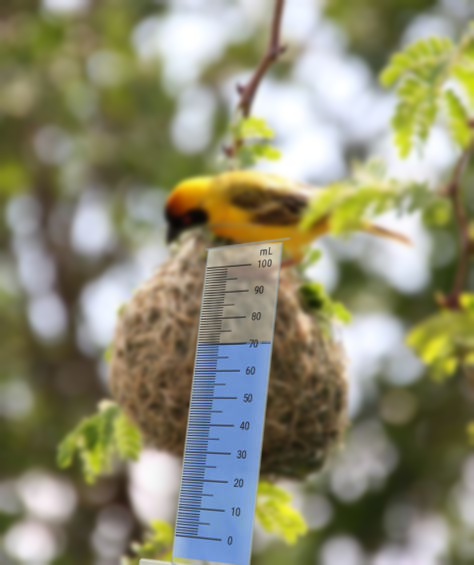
70 mL
